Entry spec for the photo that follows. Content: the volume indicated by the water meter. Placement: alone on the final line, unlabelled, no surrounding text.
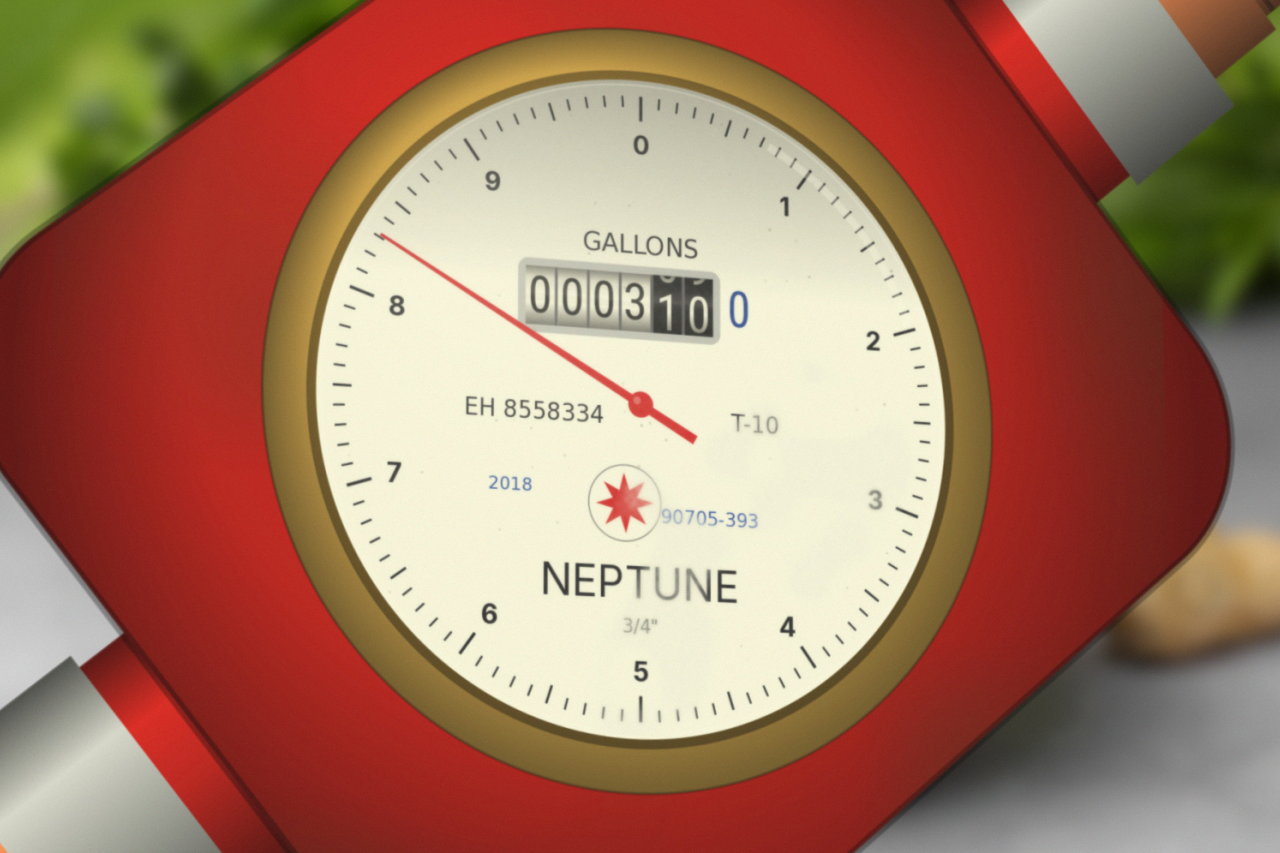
3098.3 gal
